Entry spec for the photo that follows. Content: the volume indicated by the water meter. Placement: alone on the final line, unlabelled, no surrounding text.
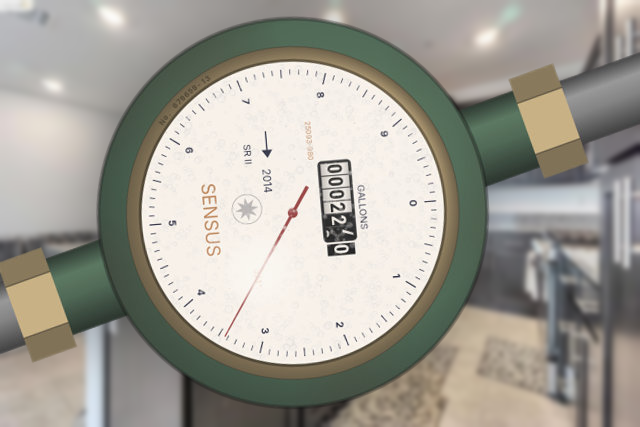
2273.4 gal
